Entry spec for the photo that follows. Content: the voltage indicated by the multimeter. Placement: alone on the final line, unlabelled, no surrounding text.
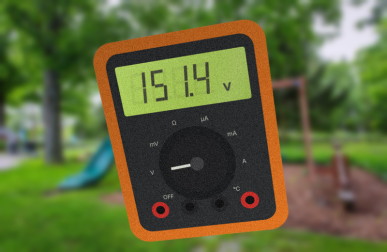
151.4 V
